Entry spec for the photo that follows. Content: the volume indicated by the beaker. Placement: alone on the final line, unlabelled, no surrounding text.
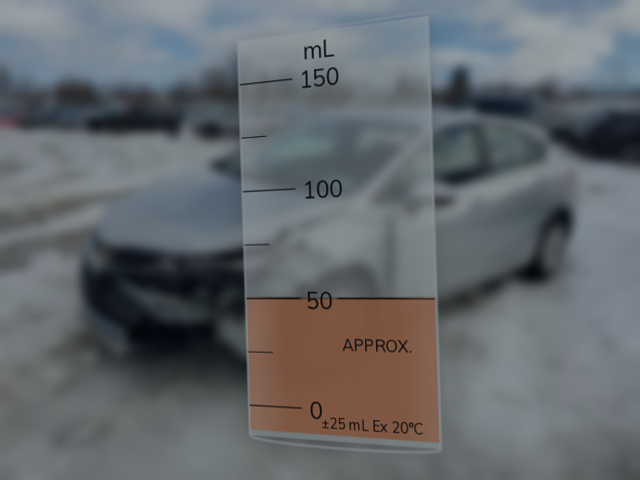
50 mL
